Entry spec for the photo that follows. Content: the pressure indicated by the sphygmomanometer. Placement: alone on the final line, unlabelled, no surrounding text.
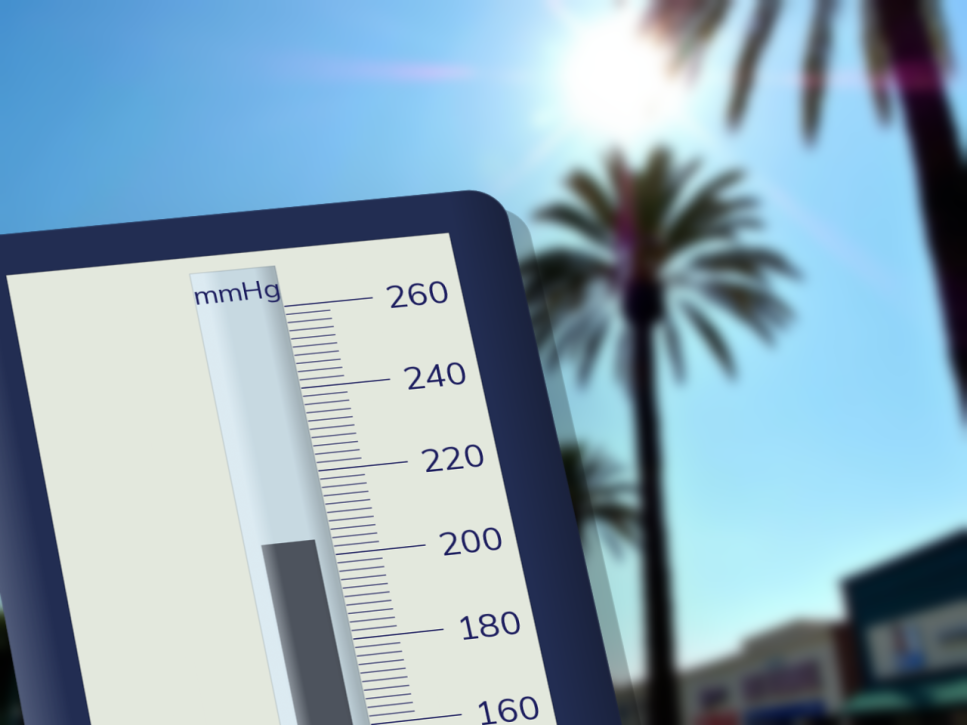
204 mmHg
